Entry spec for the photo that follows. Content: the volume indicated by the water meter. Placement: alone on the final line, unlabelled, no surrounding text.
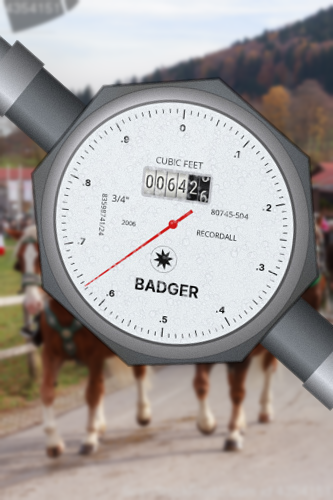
6425.63 ft³
